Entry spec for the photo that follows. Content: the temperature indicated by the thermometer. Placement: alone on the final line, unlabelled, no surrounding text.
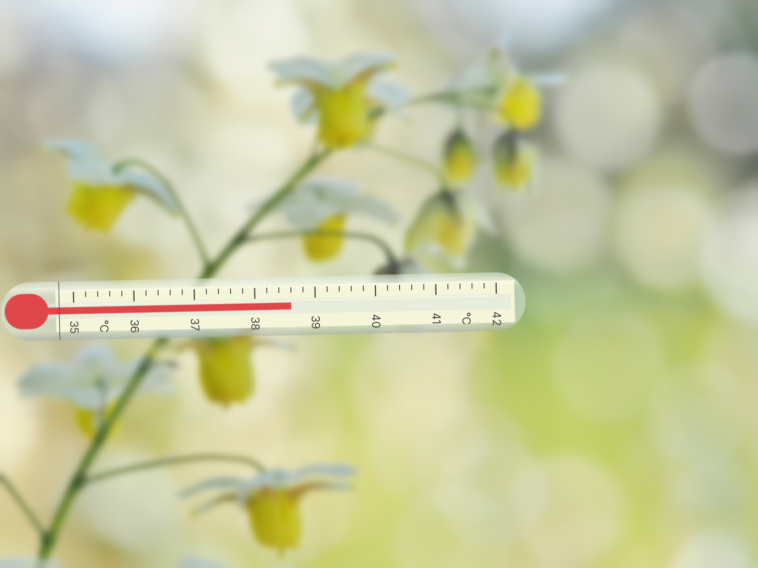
38.6 °C
